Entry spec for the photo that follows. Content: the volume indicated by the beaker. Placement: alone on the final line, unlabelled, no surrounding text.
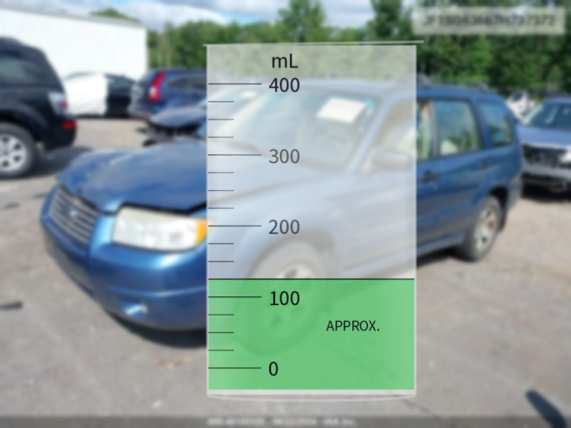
125 mL
